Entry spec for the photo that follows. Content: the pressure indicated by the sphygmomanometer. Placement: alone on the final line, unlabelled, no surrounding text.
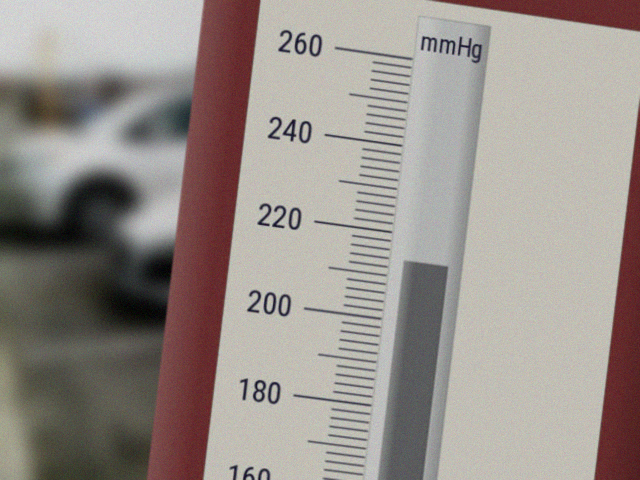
214 mmHg
